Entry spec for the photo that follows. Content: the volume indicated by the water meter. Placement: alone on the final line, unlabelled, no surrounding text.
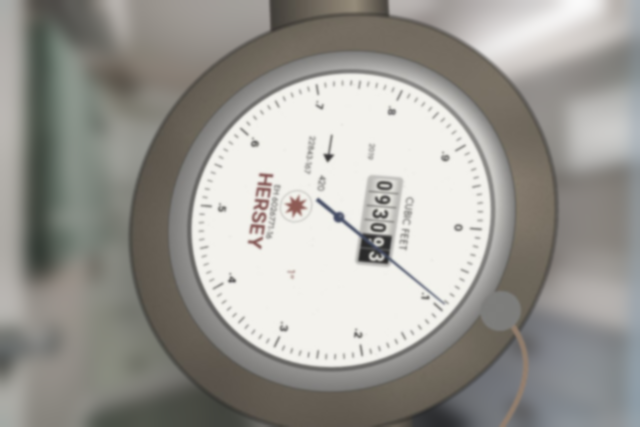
93093.09 ft³
